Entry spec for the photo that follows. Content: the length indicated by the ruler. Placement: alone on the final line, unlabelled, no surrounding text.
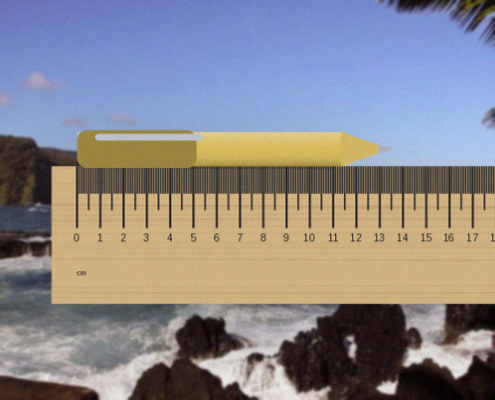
13.5 cm
